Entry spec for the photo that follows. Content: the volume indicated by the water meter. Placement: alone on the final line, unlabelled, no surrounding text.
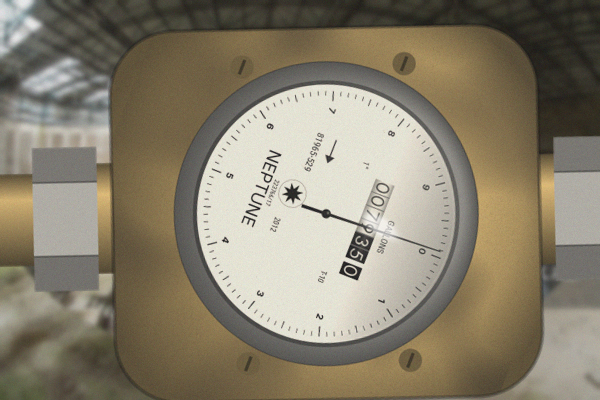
79349.9 gal
